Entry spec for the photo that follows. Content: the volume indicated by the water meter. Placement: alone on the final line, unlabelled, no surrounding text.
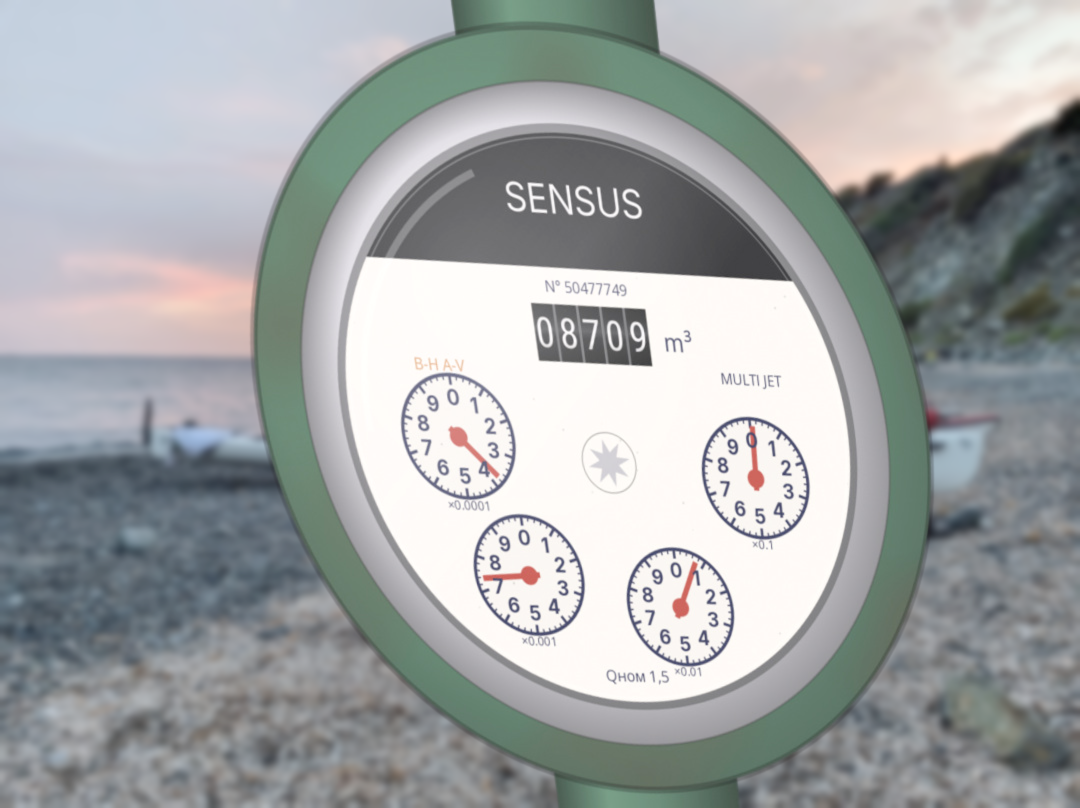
8709.0073 m³
